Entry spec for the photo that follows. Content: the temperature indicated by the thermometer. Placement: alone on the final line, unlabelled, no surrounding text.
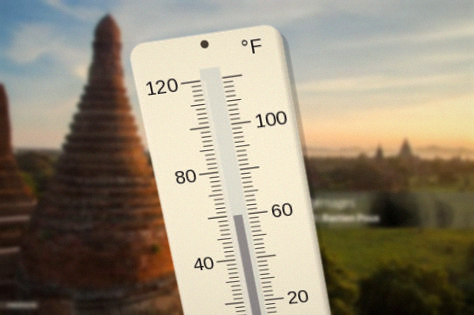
60 °F
